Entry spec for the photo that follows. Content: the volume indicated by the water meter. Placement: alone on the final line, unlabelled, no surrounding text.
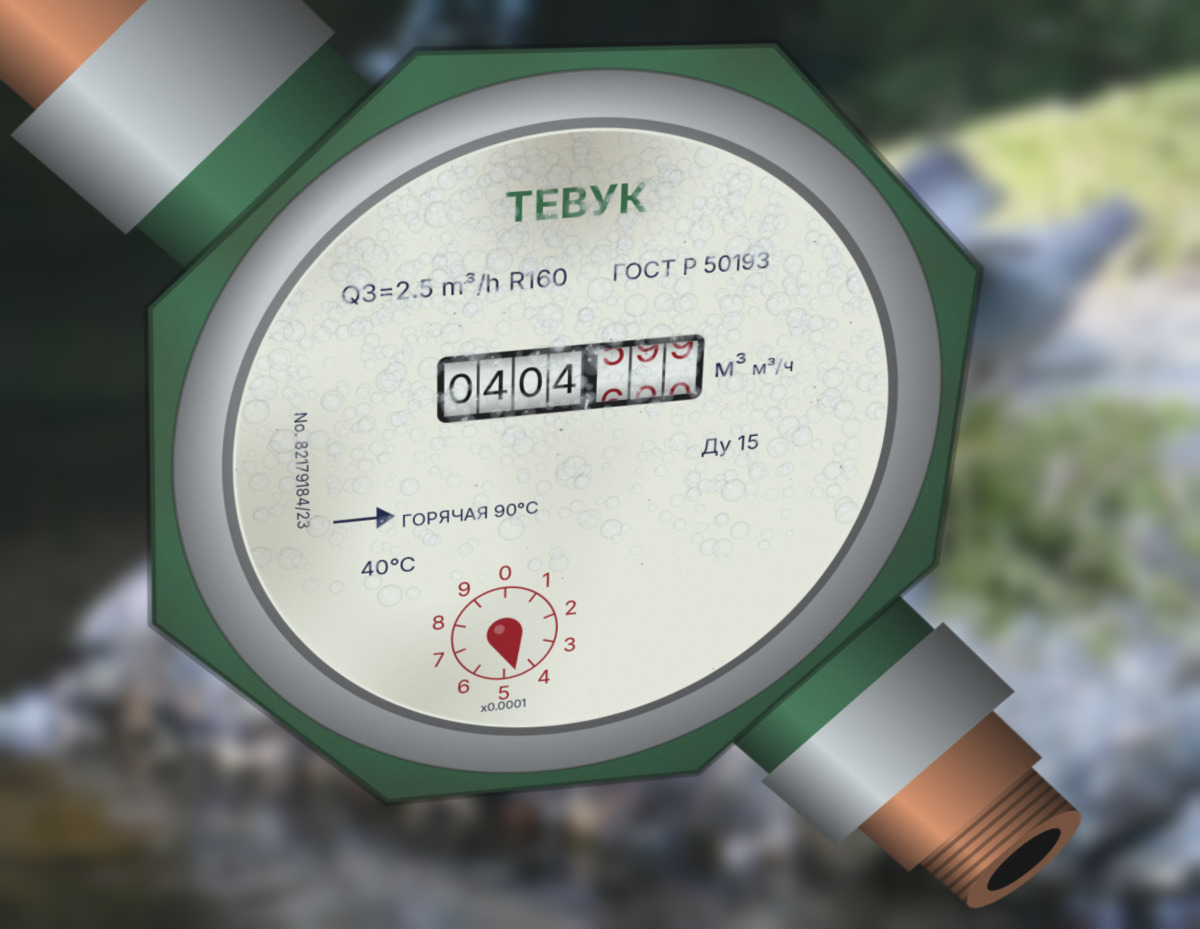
404.5994 m³
